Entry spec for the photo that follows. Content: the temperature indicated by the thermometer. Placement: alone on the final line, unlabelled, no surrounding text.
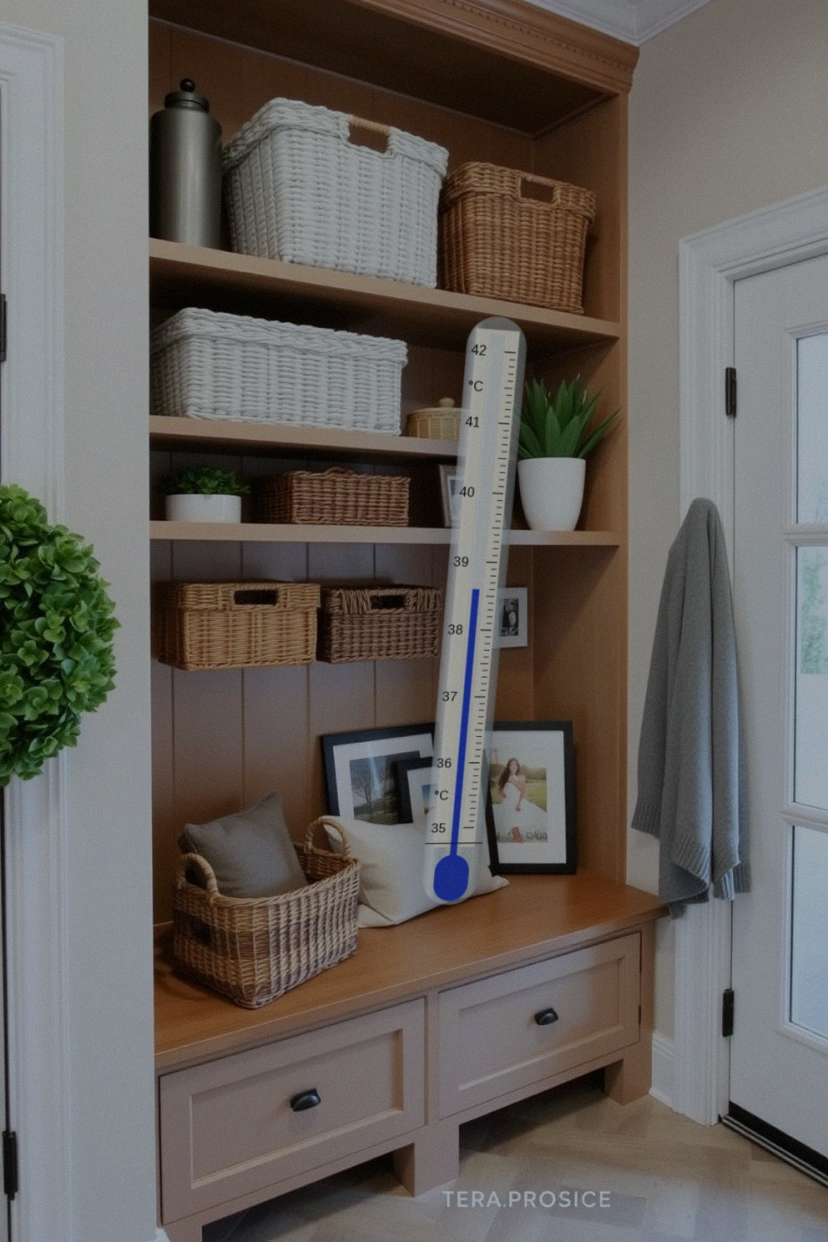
38.6 °C
